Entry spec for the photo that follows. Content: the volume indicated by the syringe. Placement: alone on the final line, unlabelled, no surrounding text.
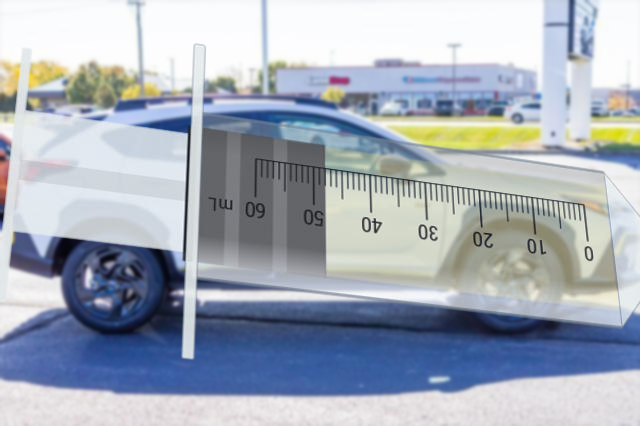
48 mL
